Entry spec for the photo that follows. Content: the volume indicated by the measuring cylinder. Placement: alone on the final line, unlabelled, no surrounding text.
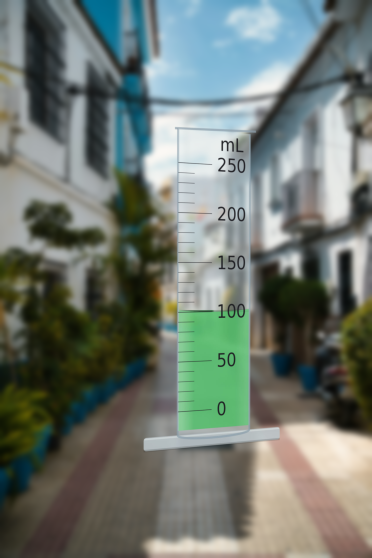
100 mL
